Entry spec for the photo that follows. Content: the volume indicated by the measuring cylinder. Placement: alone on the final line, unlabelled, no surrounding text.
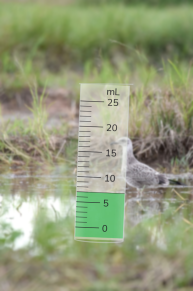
7 mL
